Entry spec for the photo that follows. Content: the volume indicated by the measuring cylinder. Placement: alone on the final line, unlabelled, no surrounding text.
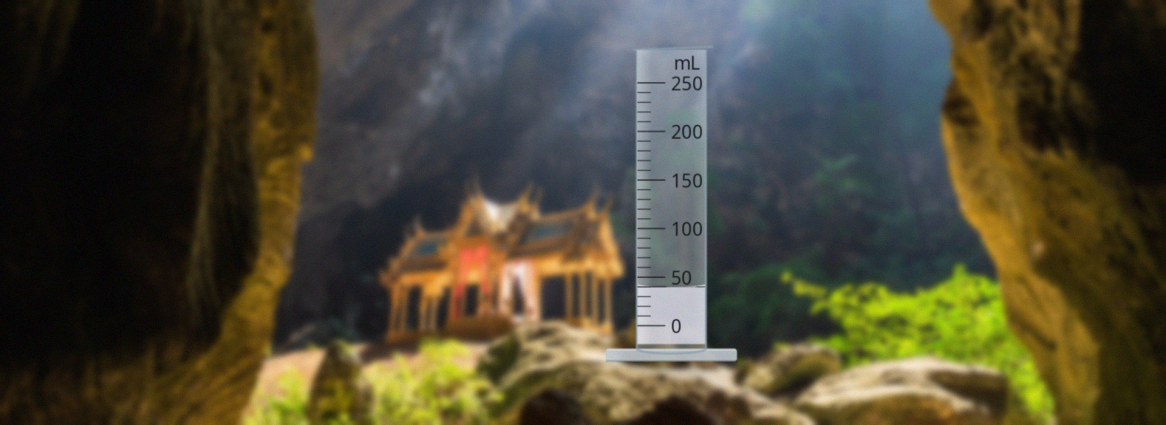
40 mL
